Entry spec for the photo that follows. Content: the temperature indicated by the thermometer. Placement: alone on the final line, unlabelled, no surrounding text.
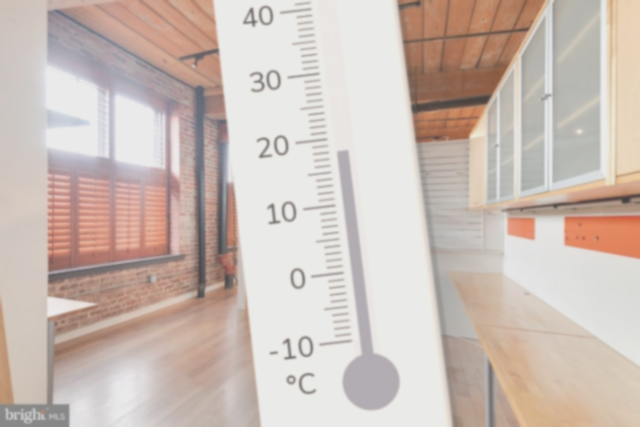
18 °C
